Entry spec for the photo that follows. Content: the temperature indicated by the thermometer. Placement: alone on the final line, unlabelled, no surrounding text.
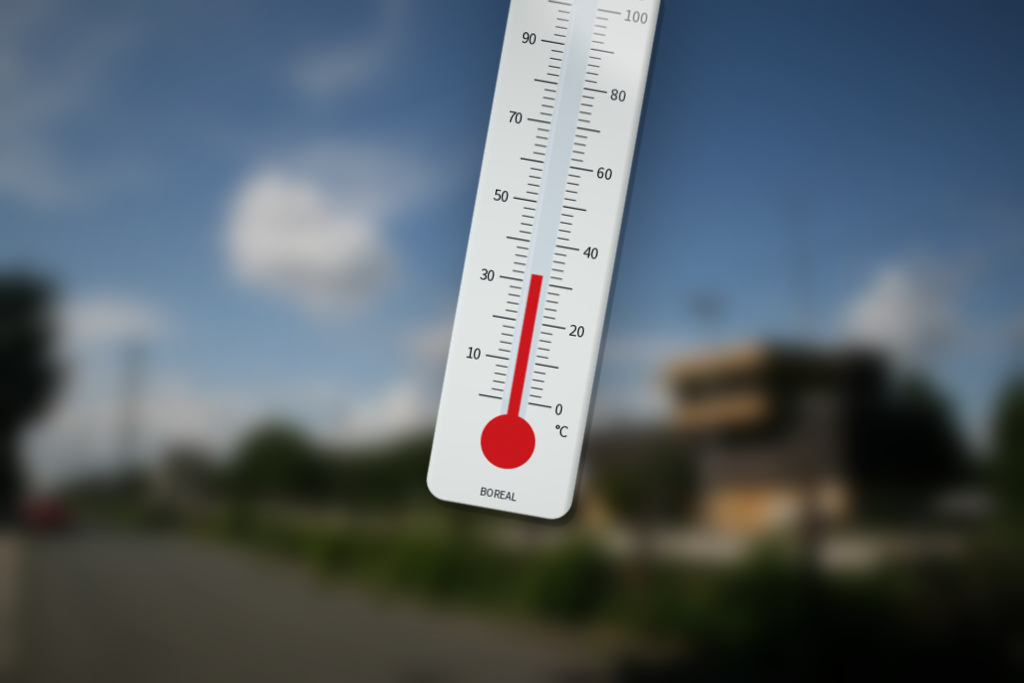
32 °C
